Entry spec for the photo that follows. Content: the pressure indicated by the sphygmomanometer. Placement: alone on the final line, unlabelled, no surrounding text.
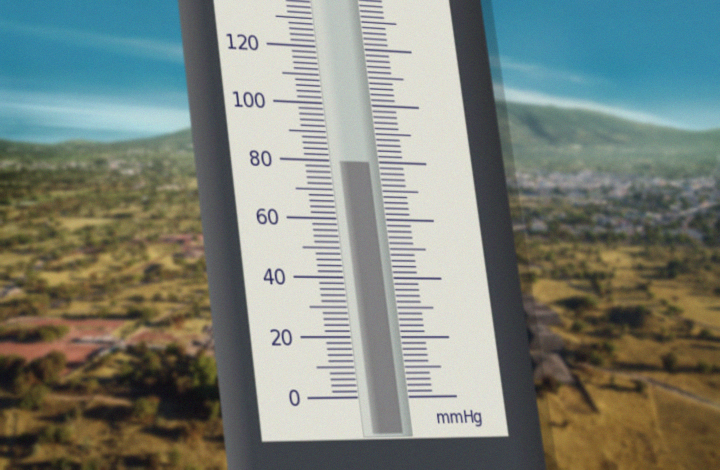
80 mmHg
